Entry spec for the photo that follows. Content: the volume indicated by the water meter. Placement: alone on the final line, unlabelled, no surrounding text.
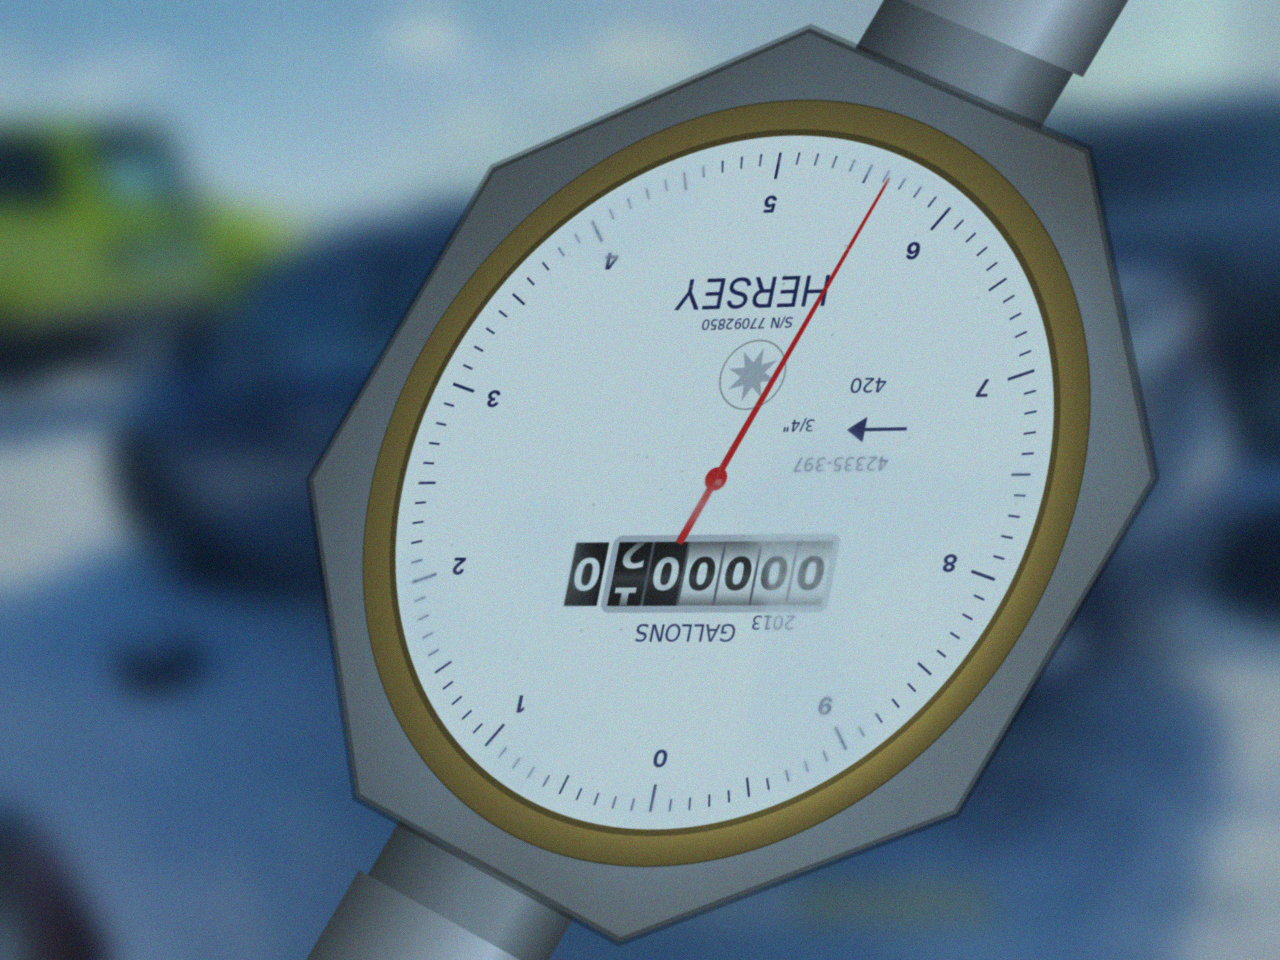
15.6 gal
